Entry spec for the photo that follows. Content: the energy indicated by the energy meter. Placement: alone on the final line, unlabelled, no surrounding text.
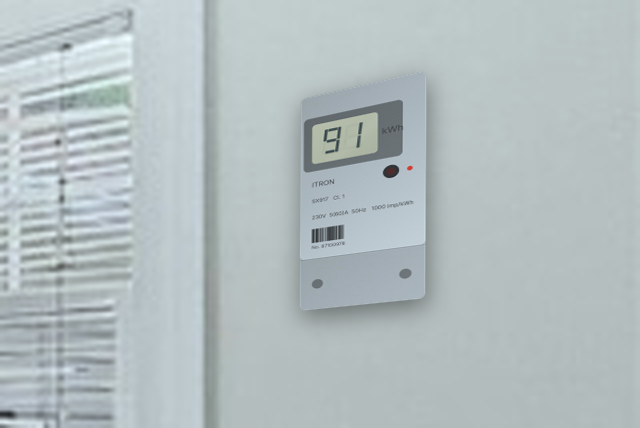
91 kWh
